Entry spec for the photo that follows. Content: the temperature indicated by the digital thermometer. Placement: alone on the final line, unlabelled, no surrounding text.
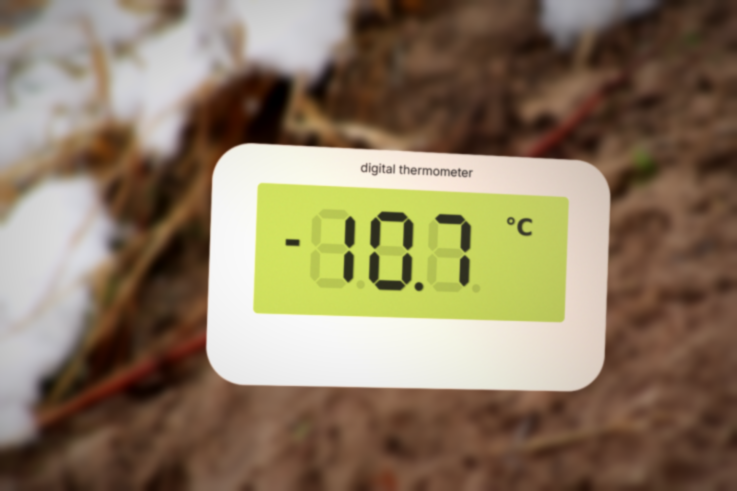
-10.7 °C
